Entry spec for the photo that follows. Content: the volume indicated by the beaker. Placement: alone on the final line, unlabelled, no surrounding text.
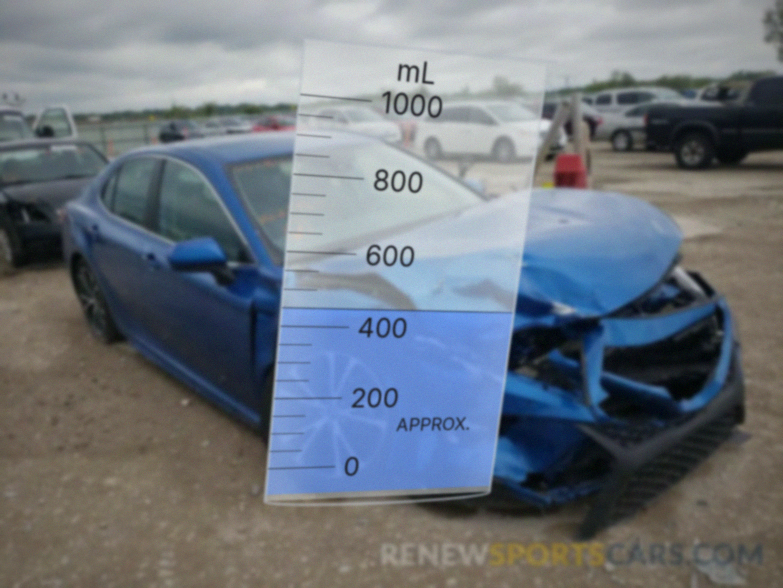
450 mL
